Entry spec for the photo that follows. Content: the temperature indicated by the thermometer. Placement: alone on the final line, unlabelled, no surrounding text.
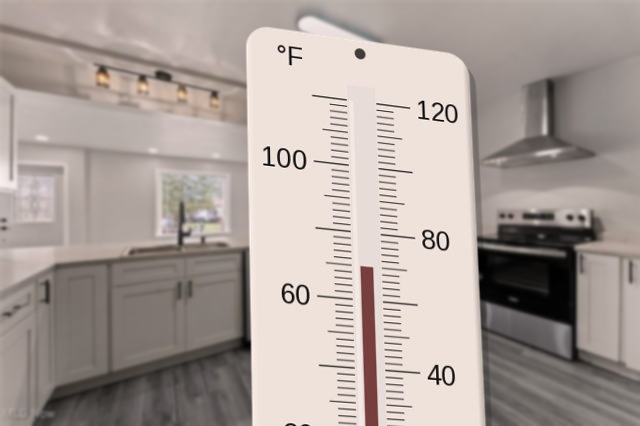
70 °F
